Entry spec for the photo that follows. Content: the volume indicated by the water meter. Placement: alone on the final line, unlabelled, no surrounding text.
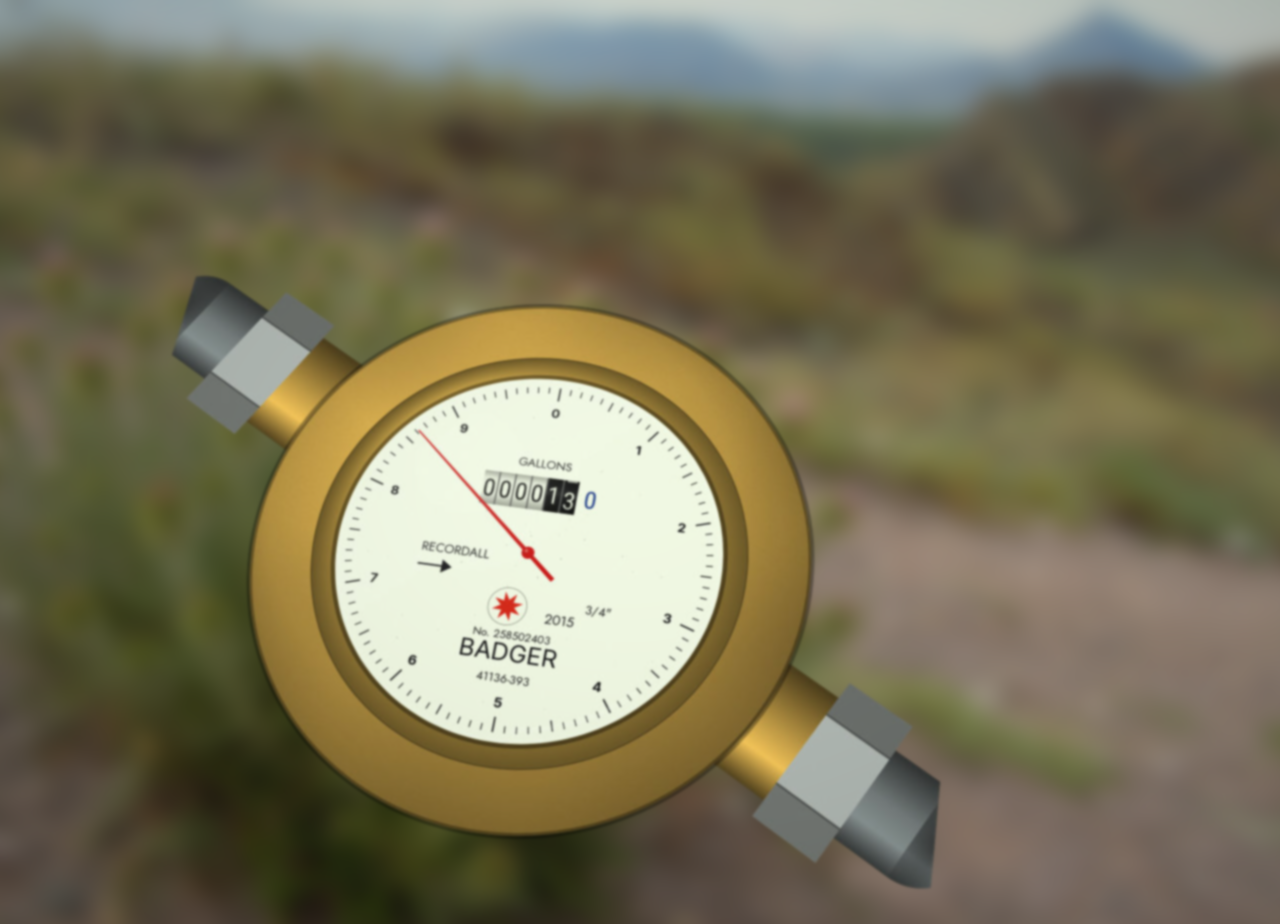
128.6 gal
